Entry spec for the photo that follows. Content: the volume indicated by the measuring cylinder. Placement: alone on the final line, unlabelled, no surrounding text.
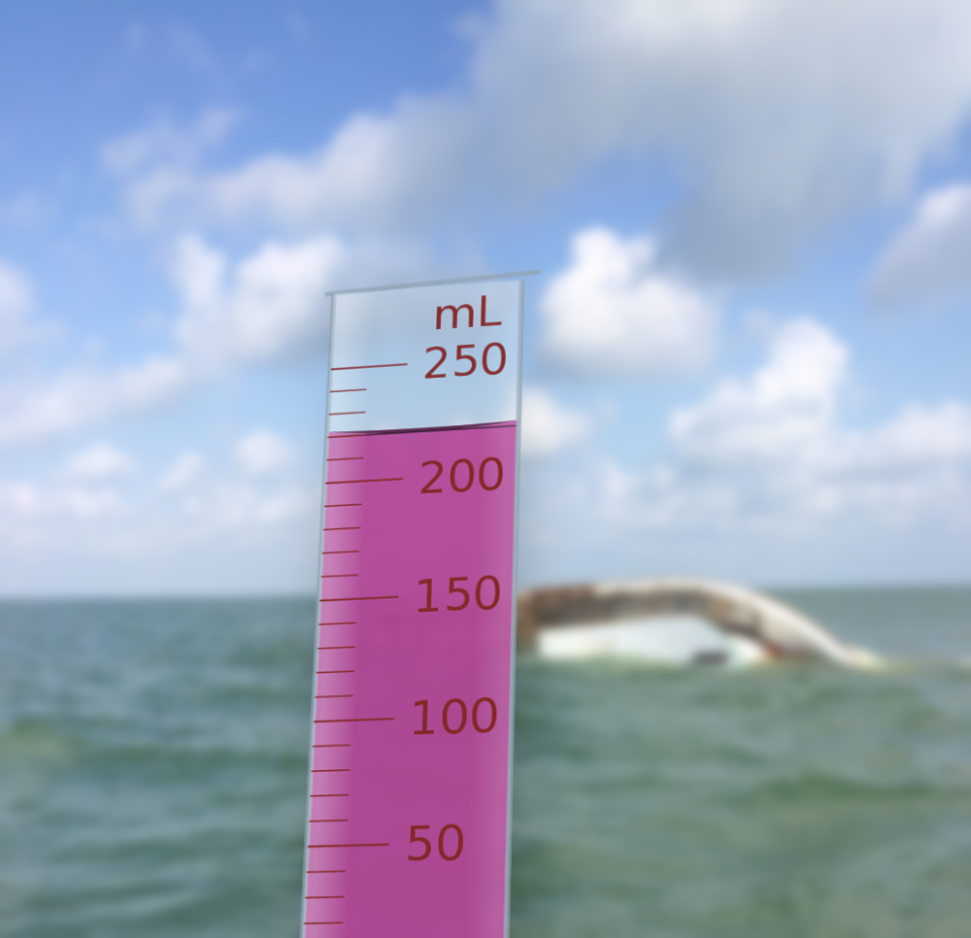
220 mL
